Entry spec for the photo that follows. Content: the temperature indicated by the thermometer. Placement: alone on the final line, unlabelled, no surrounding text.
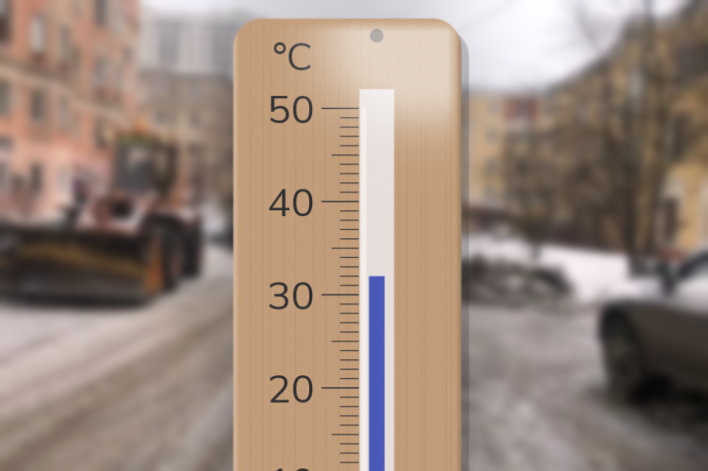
32 °C
